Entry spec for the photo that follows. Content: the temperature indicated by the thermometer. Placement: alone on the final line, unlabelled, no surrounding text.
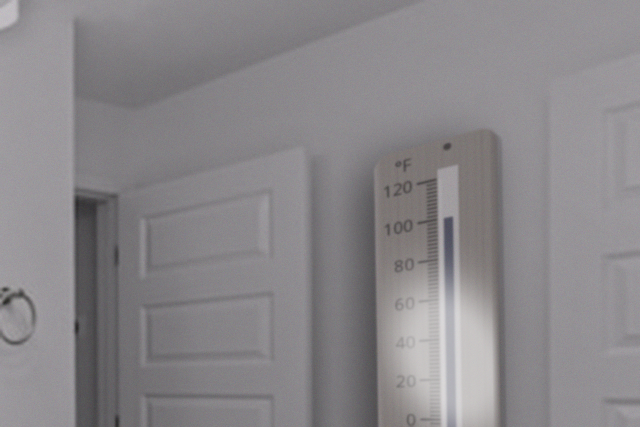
100 °F
